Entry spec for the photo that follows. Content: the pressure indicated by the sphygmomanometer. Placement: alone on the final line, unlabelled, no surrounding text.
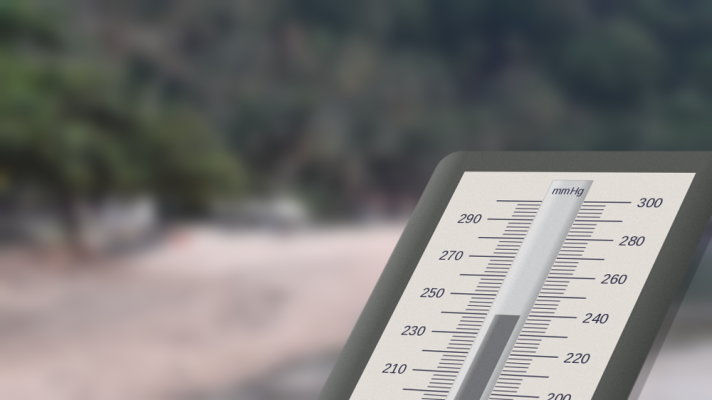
240 mmHg
